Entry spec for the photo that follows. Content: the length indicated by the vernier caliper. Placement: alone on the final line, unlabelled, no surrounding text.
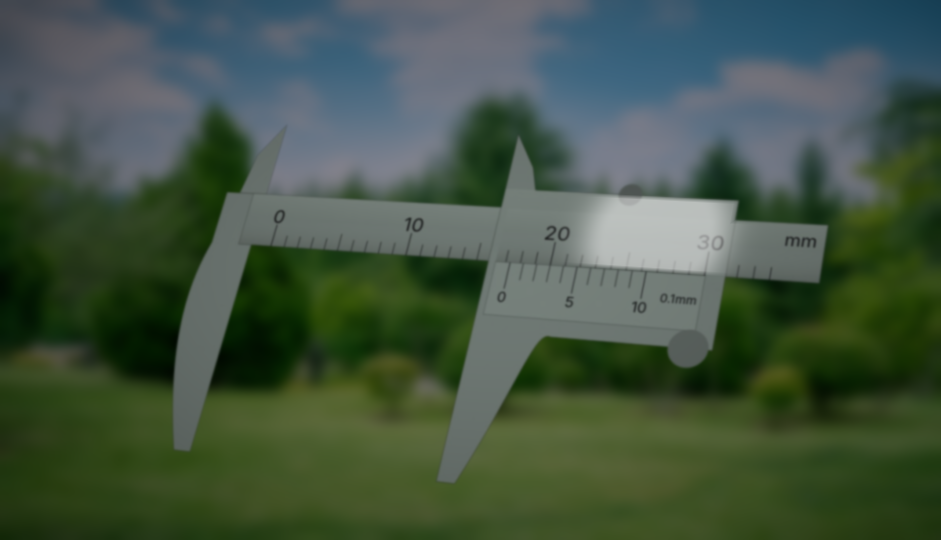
17.3 mm
